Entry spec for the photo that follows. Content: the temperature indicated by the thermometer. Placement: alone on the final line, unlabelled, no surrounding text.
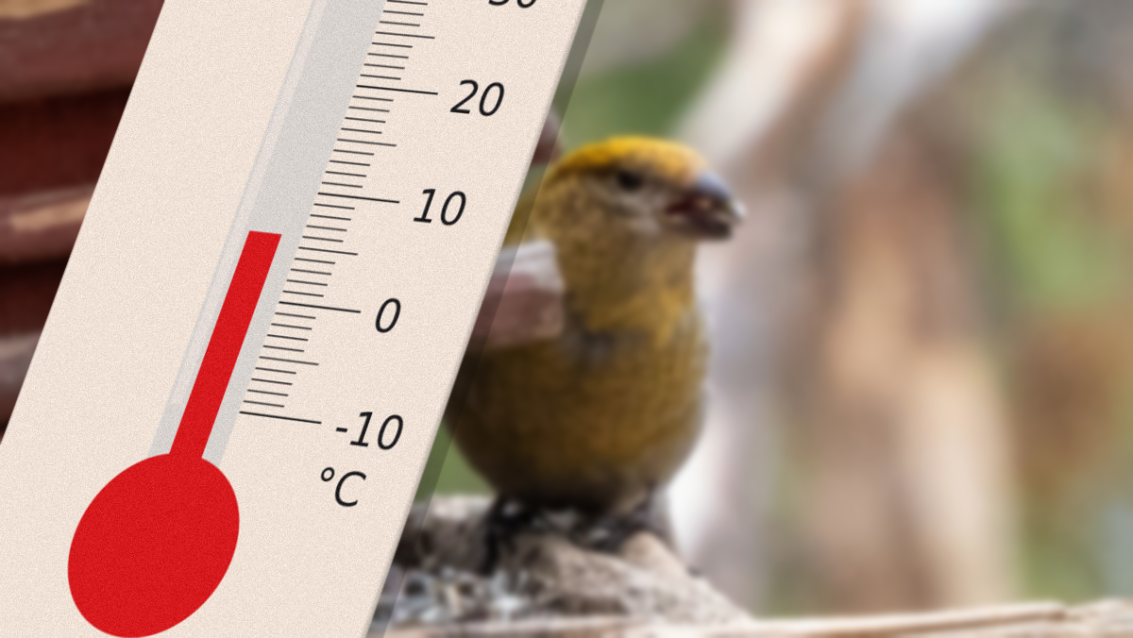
6 °C
